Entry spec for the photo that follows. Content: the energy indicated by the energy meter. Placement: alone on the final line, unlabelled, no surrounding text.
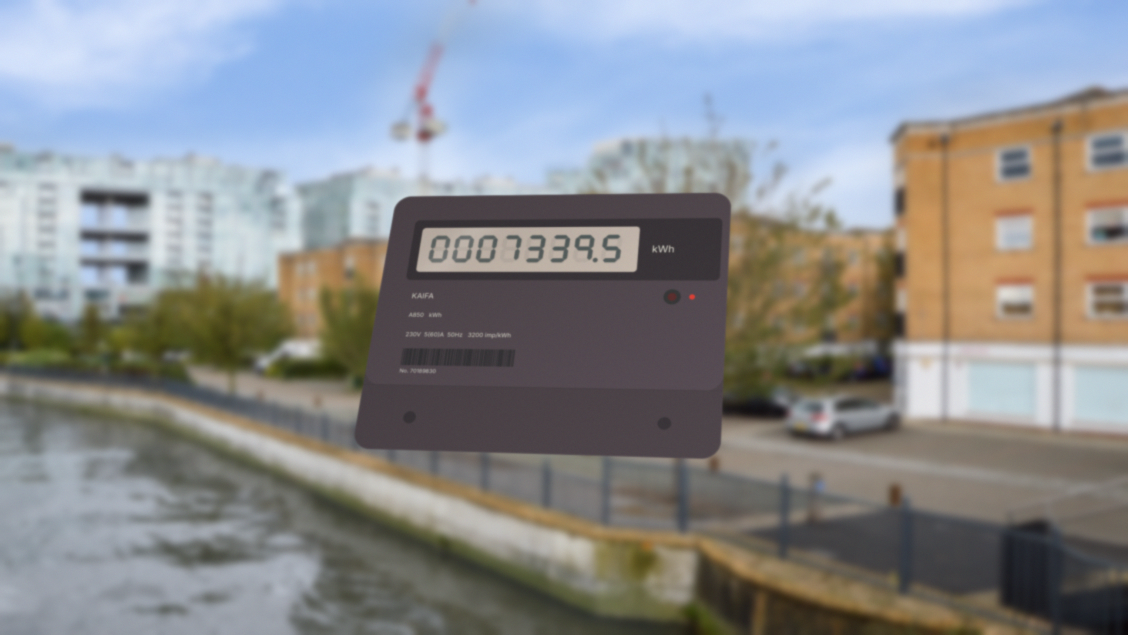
7339.5 kWh
